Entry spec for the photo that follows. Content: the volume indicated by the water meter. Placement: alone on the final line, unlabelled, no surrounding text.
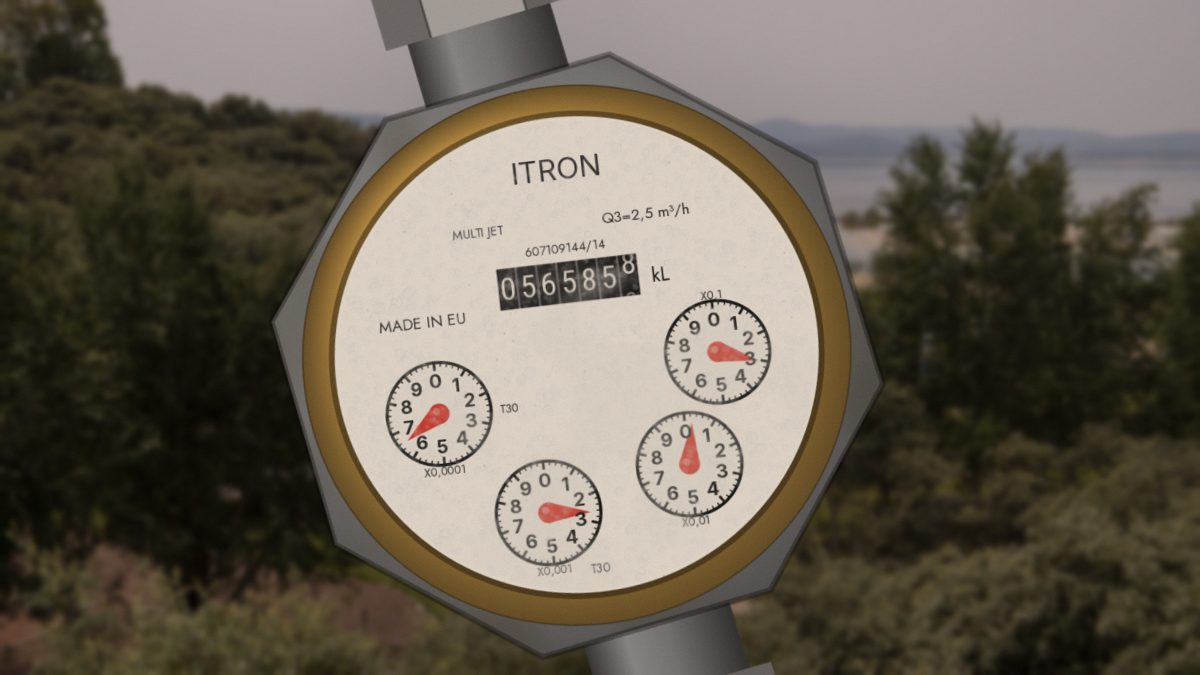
565858.3026 kL
